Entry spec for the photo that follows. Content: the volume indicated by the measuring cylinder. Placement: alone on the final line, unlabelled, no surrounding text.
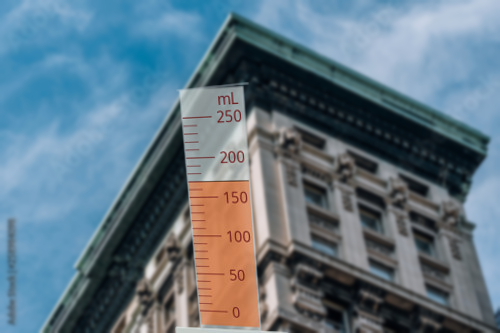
170 mL
